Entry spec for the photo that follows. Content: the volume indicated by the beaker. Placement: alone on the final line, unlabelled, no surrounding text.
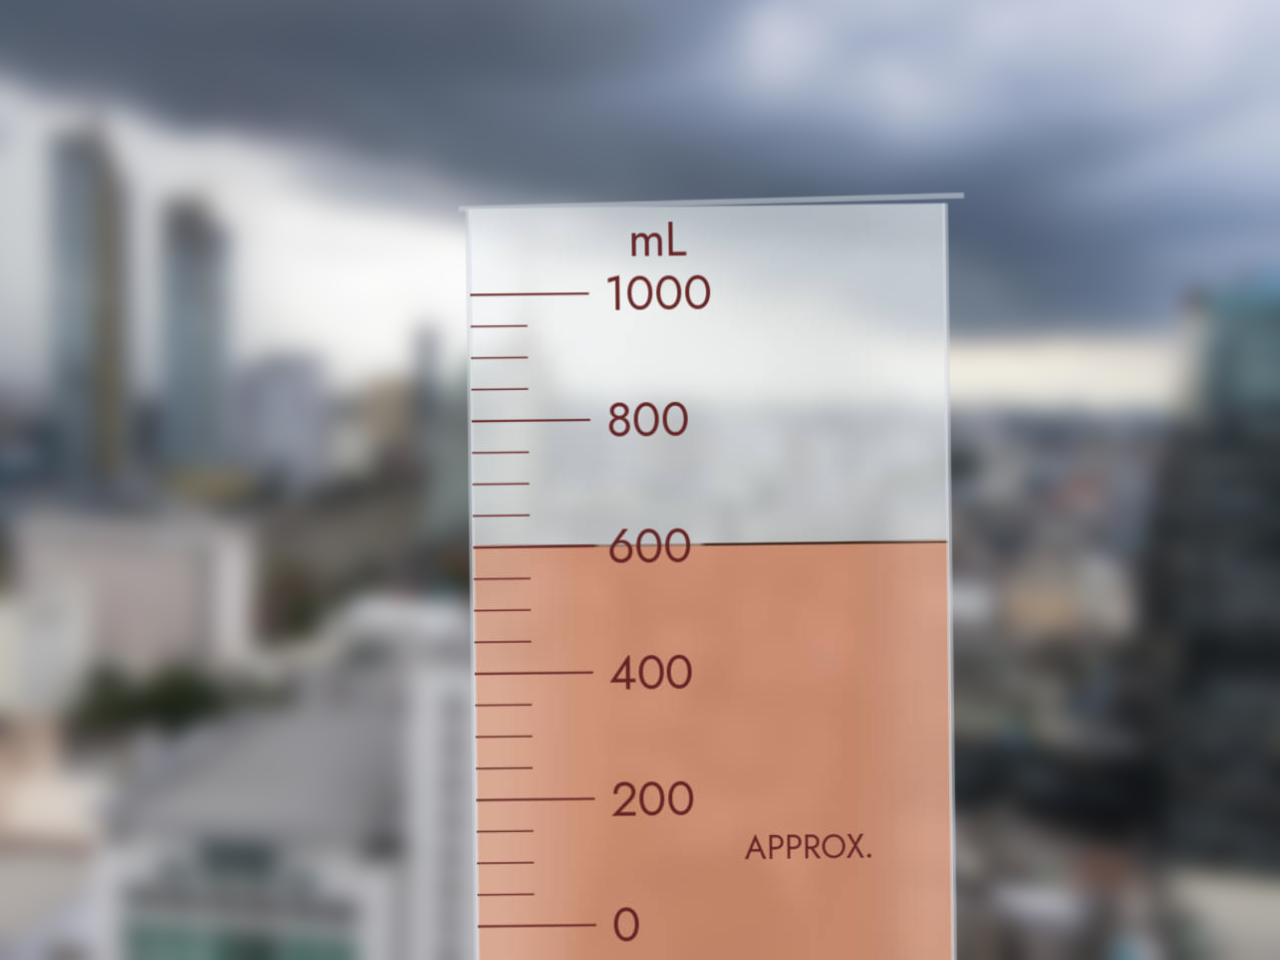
600 mL
